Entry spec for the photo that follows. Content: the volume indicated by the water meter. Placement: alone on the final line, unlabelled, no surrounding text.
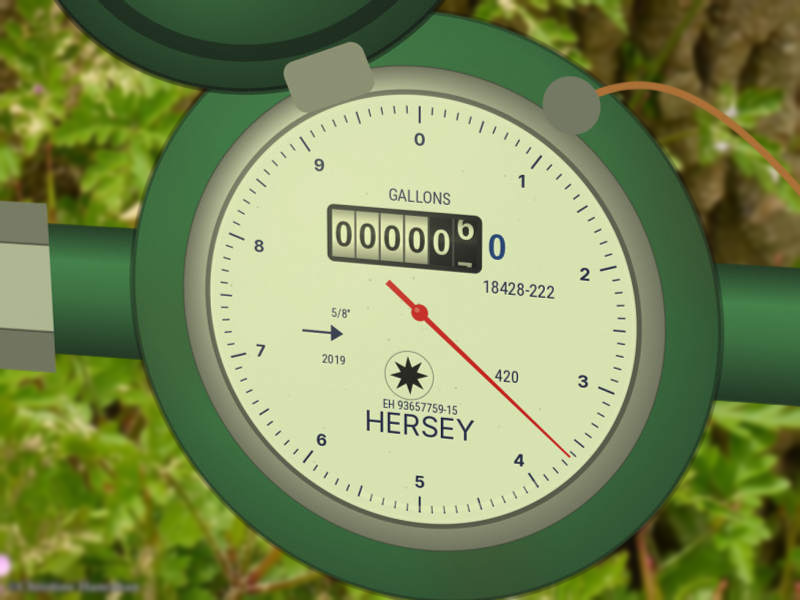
63.6 gal
